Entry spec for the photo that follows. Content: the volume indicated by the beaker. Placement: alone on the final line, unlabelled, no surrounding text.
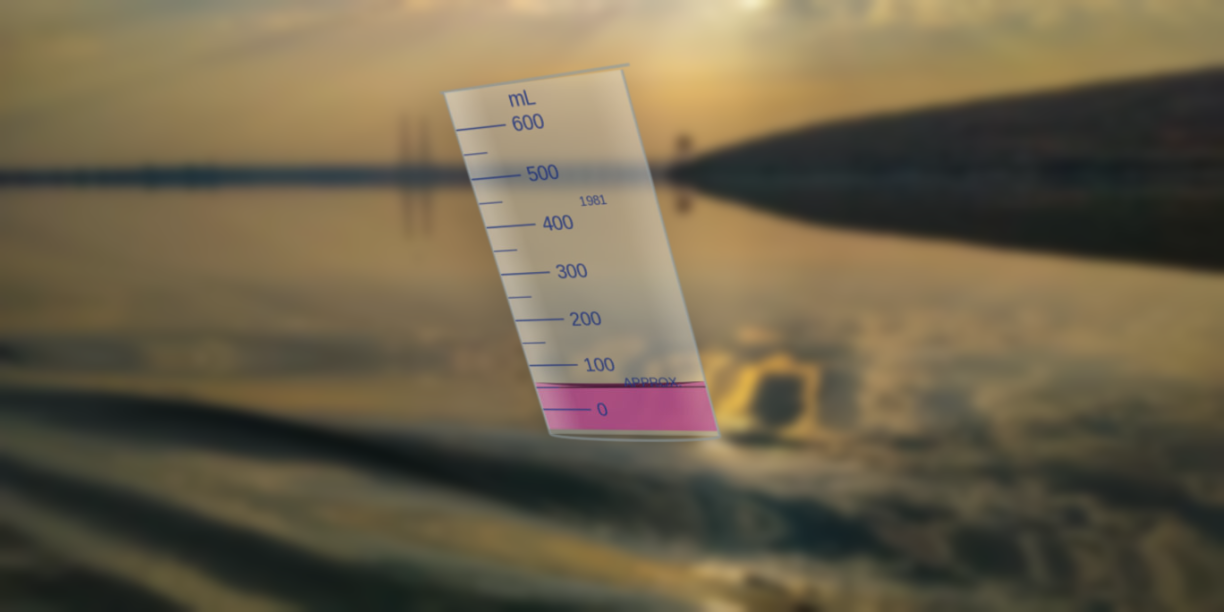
50 mL
